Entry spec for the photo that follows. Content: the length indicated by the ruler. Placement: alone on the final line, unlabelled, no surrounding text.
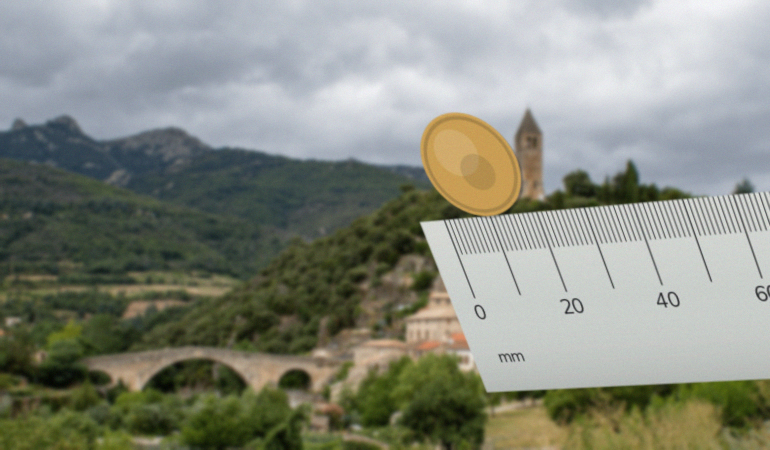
20 mm
